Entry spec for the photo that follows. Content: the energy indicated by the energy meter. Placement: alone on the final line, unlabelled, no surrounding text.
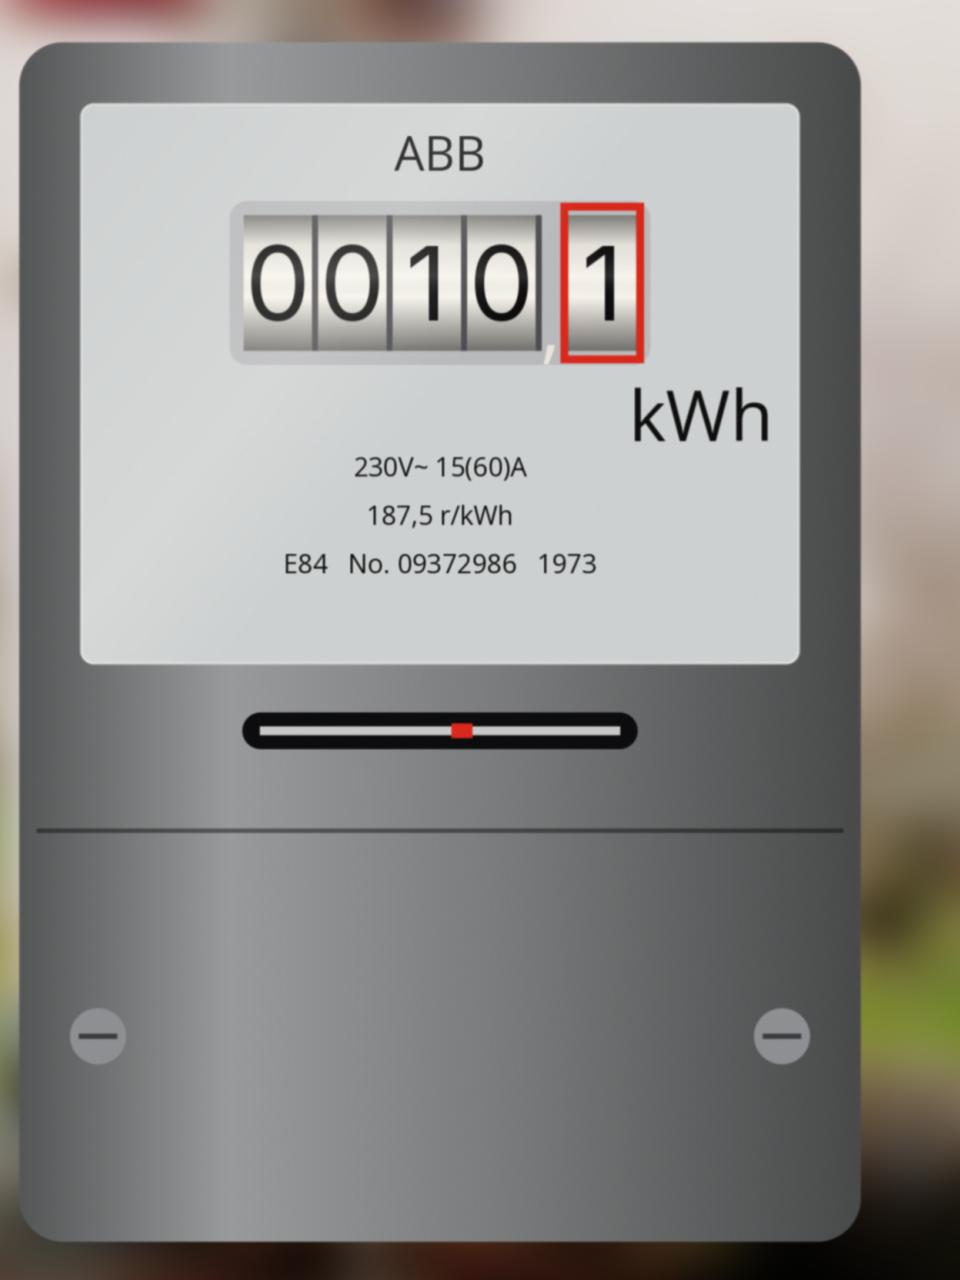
10.1 kWh
